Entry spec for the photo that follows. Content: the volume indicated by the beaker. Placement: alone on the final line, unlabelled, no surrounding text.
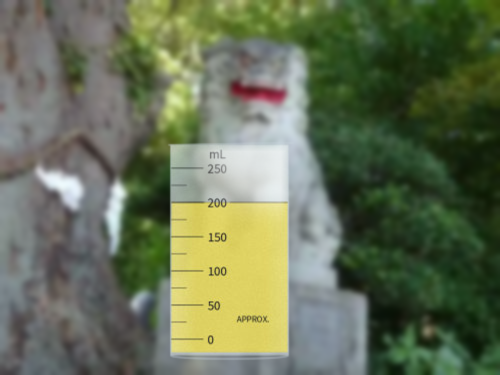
200 mL
